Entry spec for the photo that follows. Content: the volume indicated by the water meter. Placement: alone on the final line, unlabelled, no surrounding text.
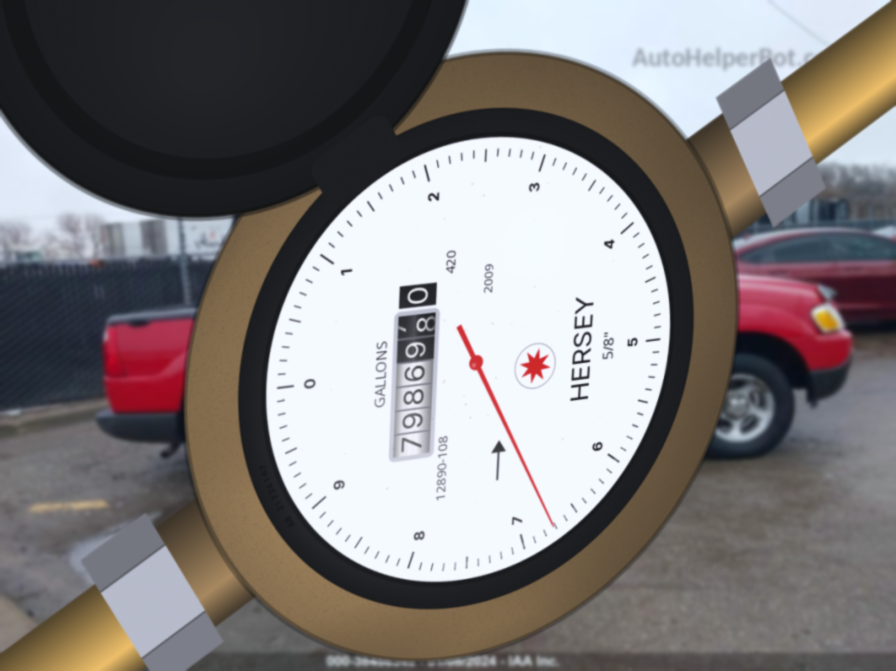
7986976.7 gal
